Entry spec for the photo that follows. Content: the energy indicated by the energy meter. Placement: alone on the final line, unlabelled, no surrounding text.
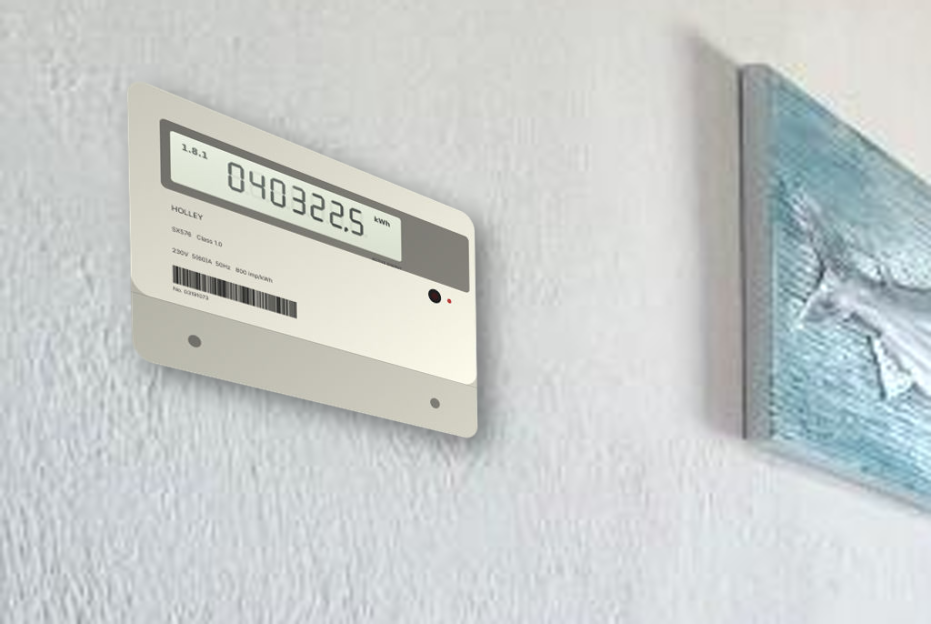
40322.5 kWh
